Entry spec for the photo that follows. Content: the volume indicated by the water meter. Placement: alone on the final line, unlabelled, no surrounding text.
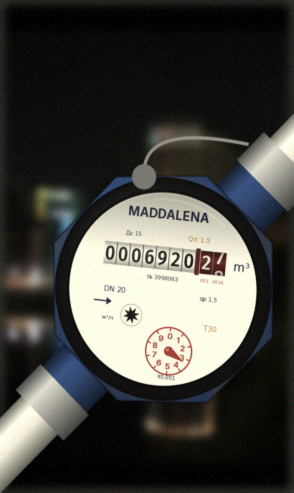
6920.273 m³
